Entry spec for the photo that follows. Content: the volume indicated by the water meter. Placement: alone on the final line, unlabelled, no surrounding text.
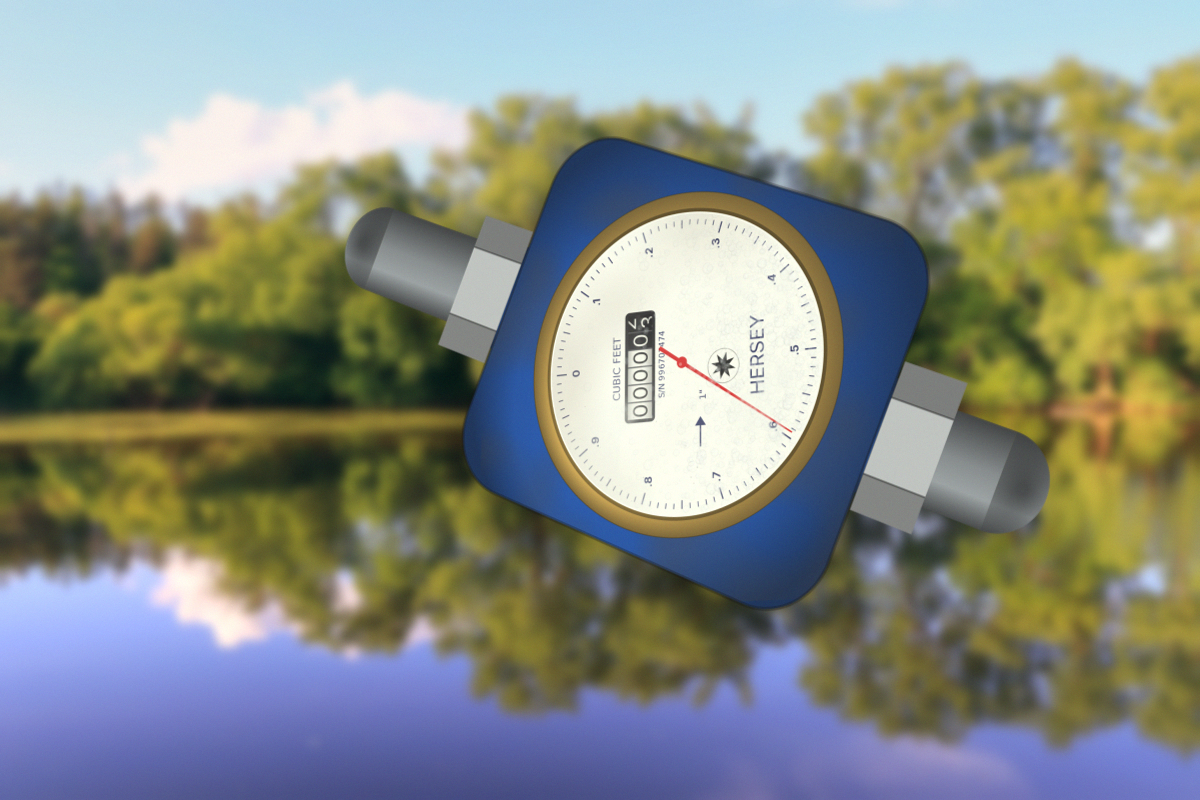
2.59 ft³
